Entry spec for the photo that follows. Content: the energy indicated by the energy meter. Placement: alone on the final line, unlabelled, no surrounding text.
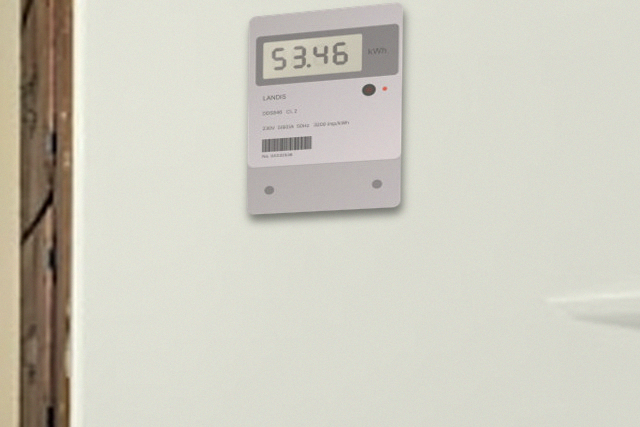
53.46 kWh
